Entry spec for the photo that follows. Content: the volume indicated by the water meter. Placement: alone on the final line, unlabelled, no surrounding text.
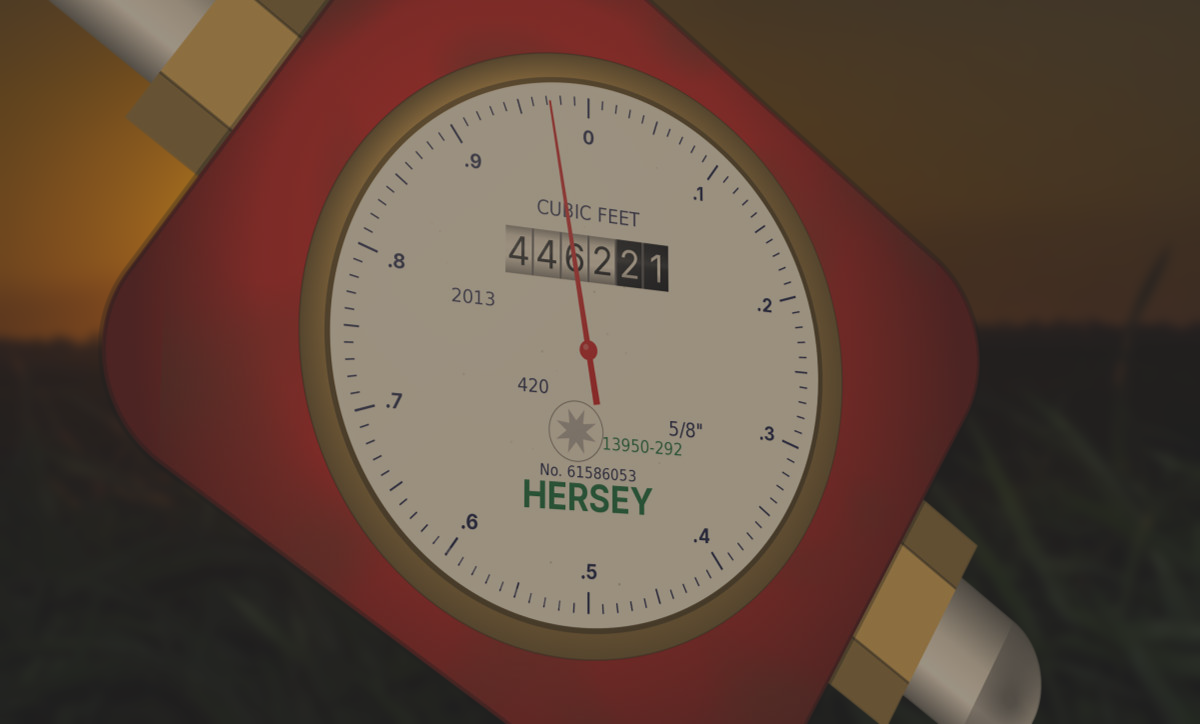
446220.97 ft³
